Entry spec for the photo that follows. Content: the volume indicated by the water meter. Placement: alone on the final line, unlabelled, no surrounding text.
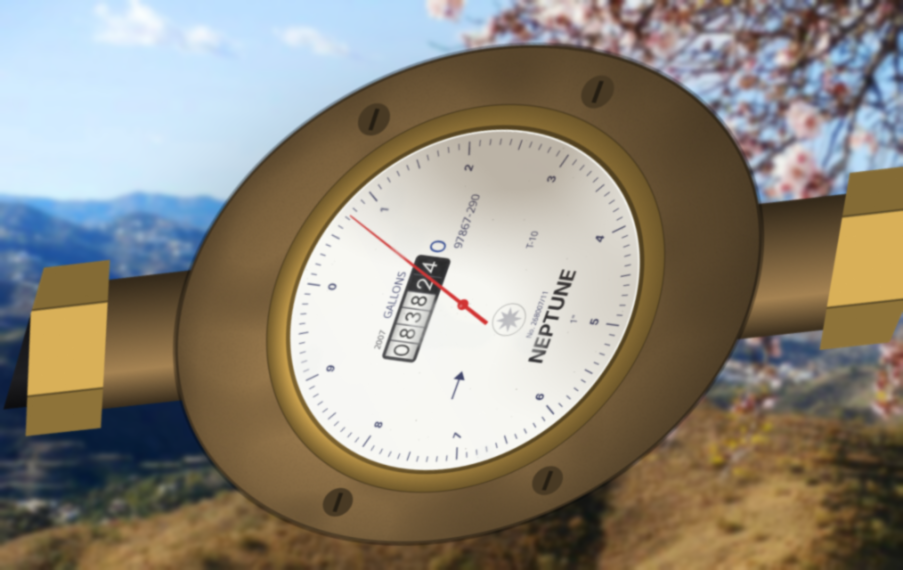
838240.7 gal
